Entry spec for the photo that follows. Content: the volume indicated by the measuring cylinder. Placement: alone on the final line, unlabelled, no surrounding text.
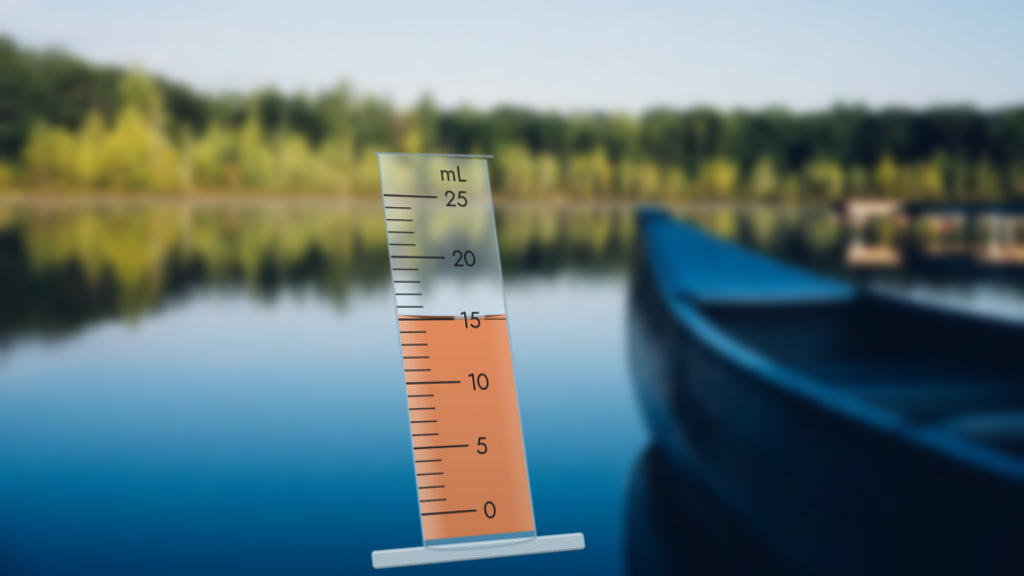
15 mL
